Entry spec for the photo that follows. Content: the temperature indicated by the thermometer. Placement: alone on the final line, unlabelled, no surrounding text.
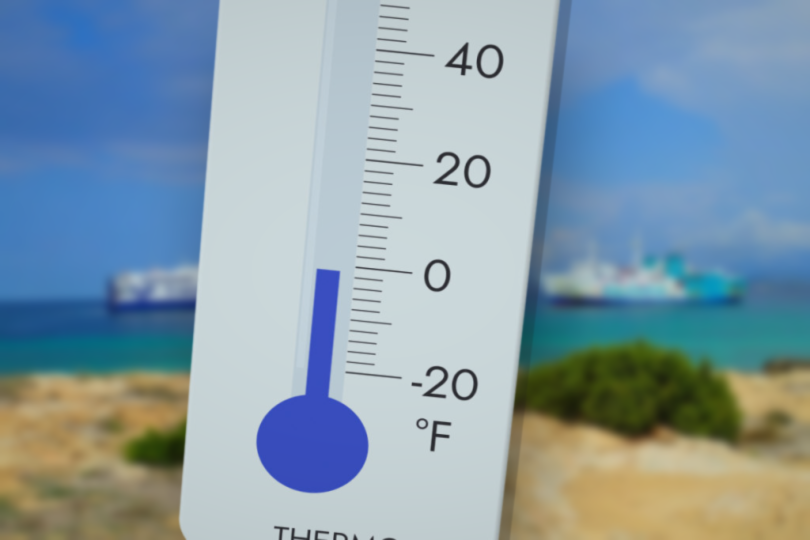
-1 °F
